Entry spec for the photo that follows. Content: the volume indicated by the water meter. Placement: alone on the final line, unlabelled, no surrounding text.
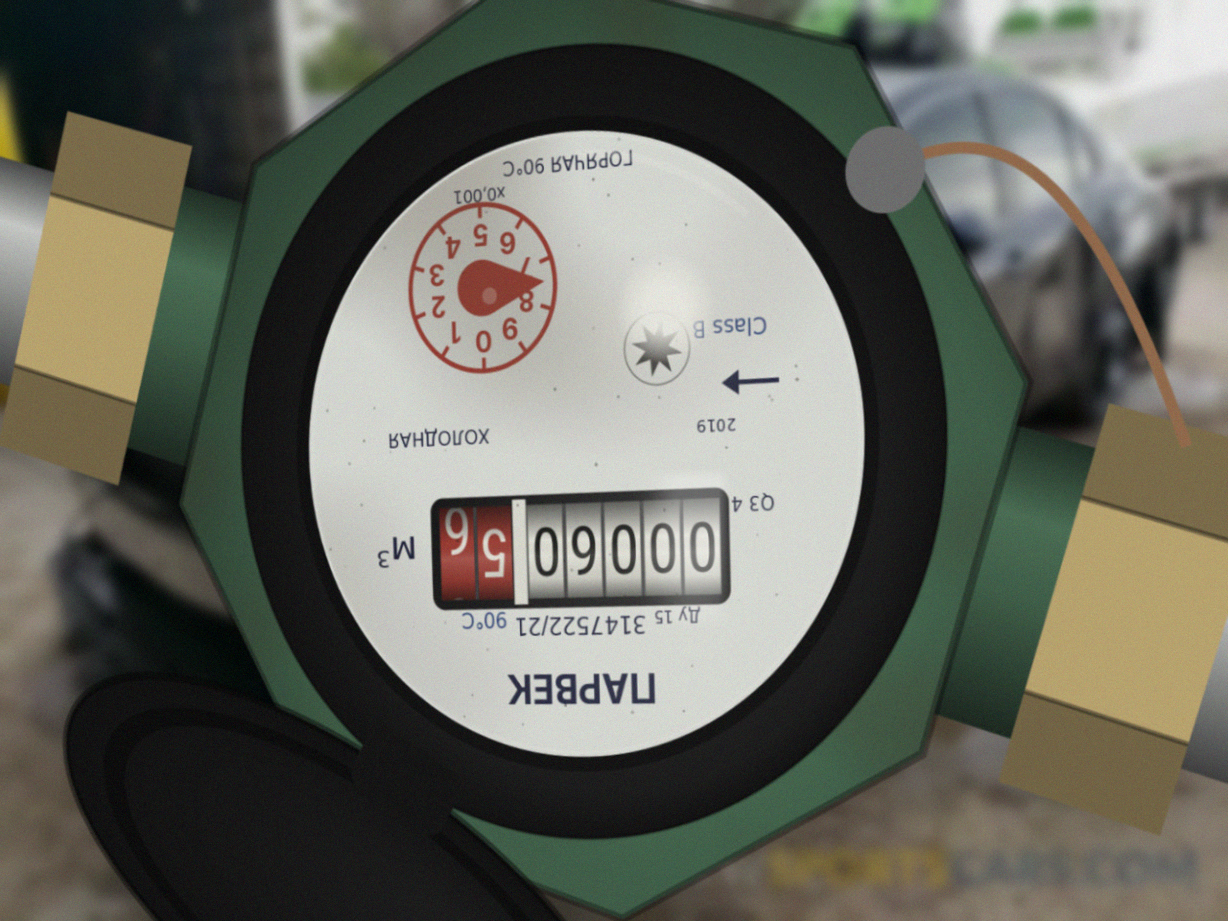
60.557 m³
